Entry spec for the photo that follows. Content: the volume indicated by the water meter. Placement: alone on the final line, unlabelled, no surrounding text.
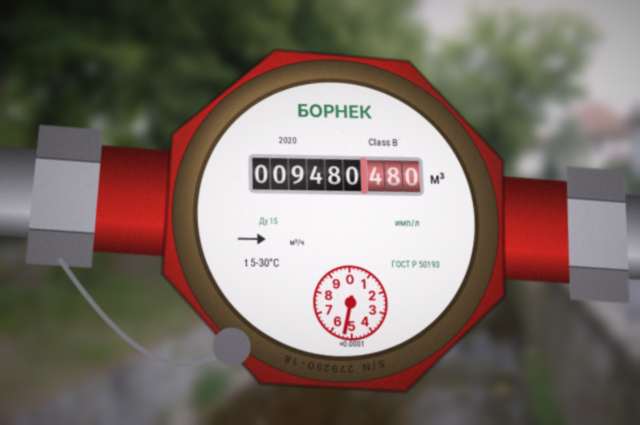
9480.4805 m³
